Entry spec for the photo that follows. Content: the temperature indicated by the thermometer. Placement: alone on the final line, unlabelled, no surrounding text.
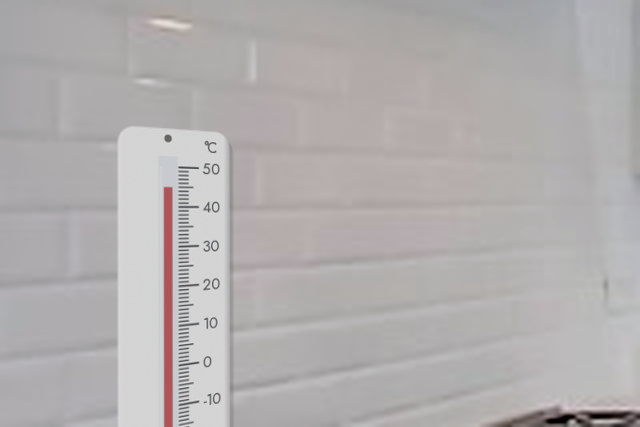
45 °C
